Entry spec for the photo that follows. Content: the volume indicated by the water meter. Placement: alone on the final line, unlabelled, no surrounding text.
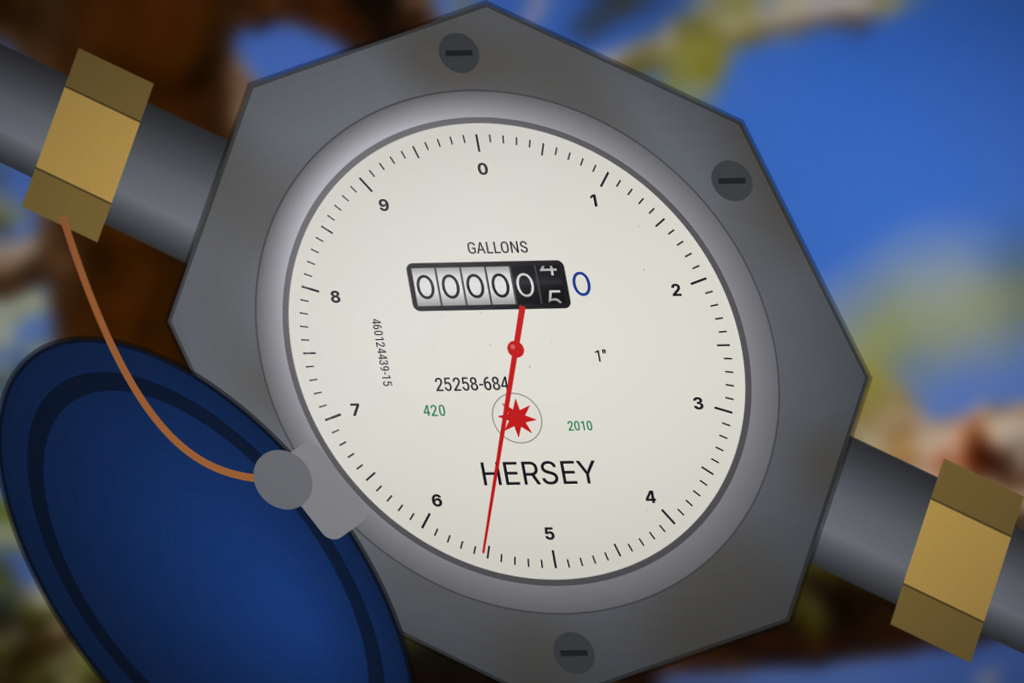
45.5 gal
